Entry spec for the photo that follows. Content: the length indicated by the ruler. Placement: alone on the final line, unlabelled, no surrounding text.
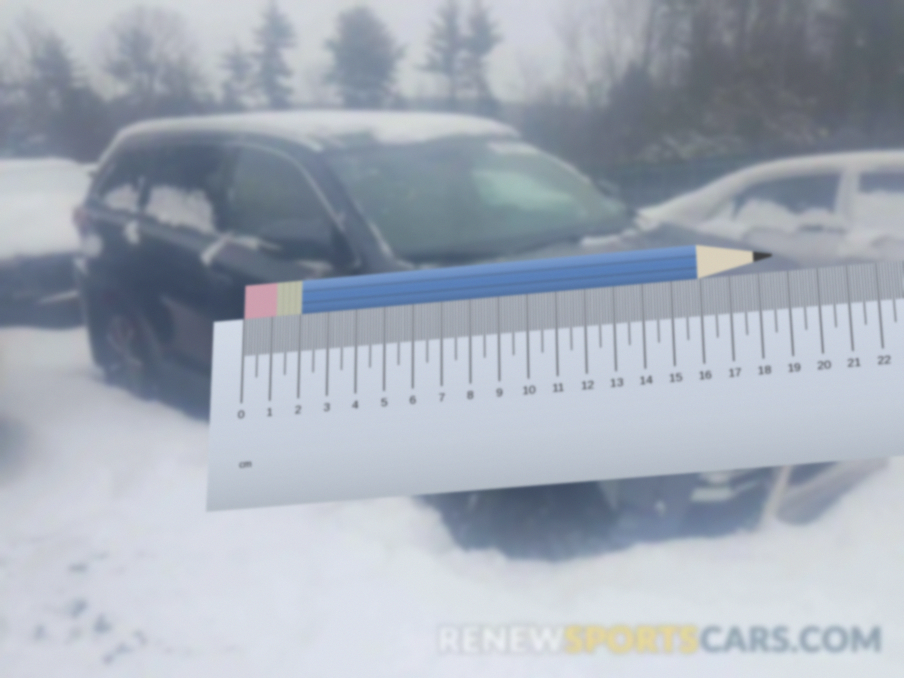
18.5 cm
